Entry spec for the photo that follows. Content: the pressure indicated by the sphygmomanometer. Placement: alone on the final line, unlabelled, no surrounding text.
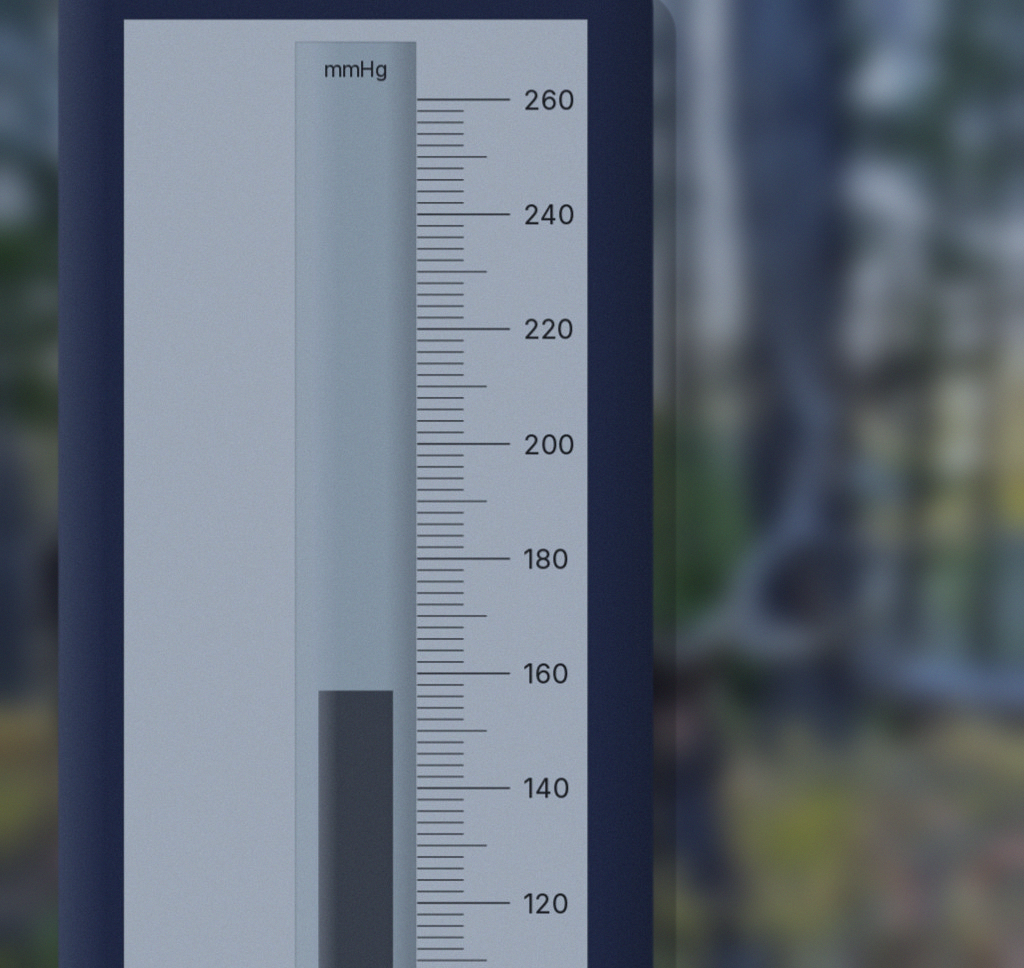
157 mmHg
